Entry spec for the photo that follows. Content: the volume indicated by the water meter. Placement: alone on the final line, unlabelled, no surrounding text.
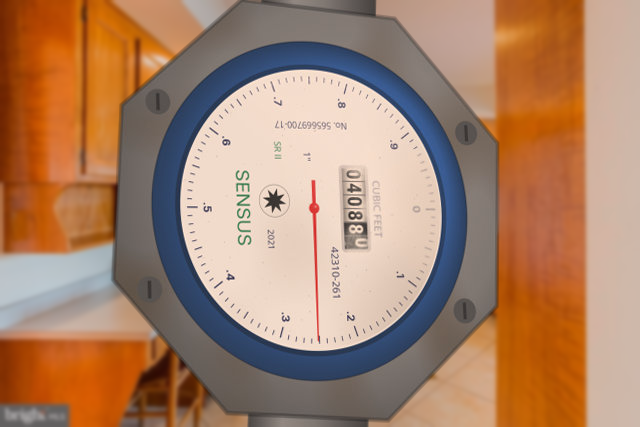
40880.25 ft³
